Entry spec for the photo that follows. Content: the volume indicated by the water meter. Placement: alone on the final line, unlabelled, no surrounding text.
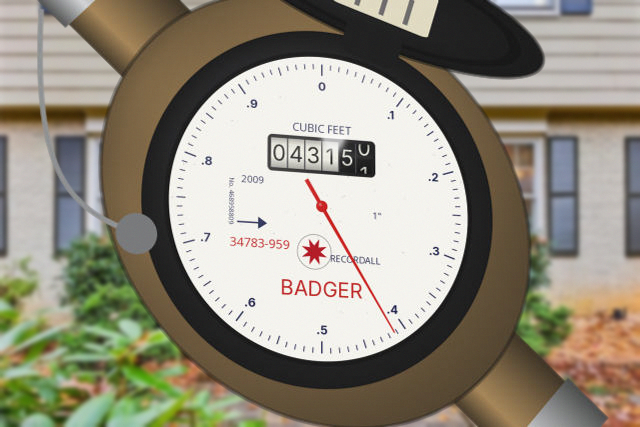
43150.41 ft³
